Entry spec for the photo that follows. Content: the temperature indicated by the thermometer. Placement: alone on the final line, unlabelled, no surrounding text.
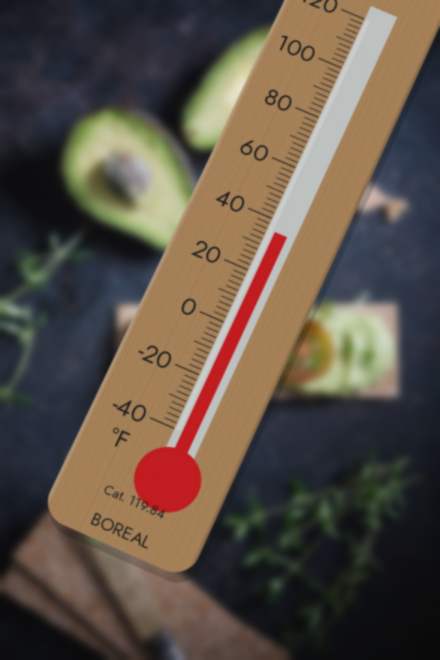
36 °F
